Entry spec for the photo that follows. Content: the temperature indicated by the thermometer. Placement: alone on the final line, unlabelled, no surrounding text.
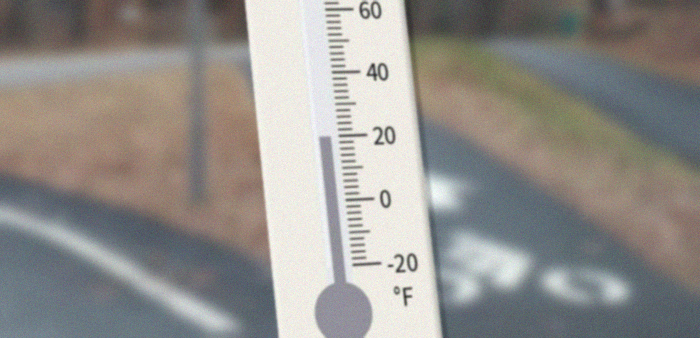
20 °F
